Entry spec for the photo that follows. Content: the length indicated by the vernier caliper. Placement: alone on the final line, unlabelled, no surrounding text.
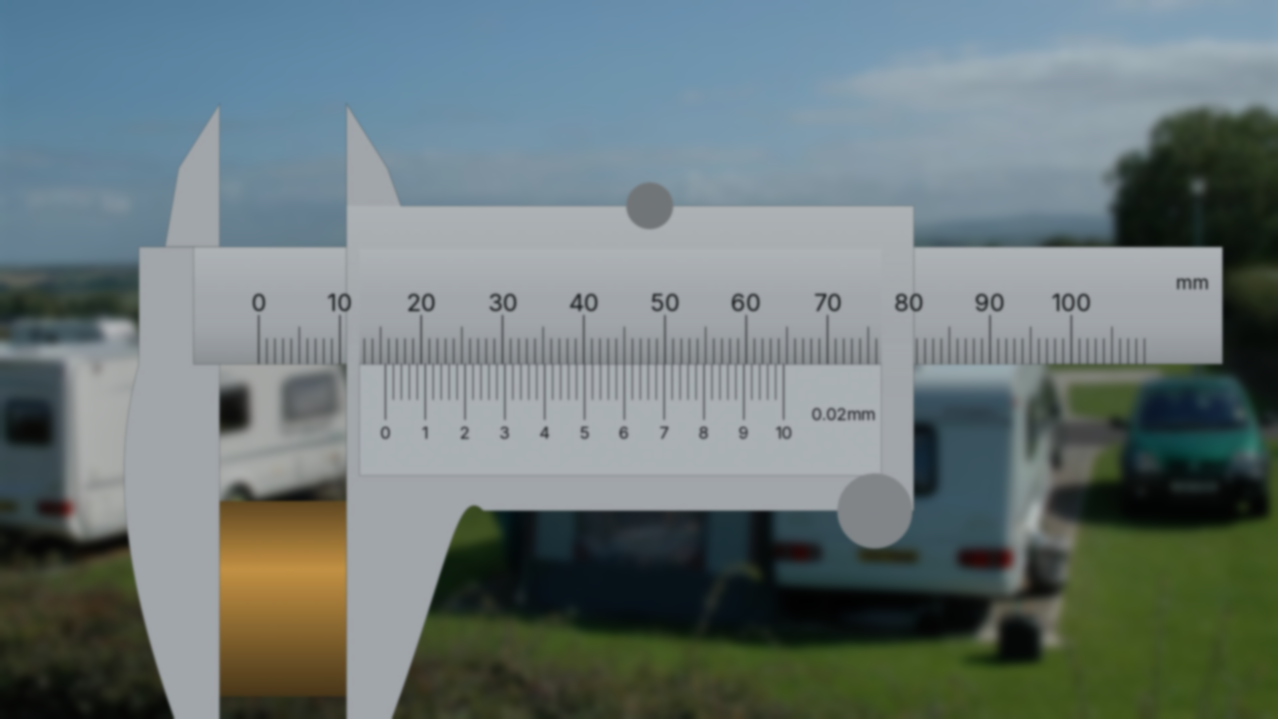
15.6 mm
